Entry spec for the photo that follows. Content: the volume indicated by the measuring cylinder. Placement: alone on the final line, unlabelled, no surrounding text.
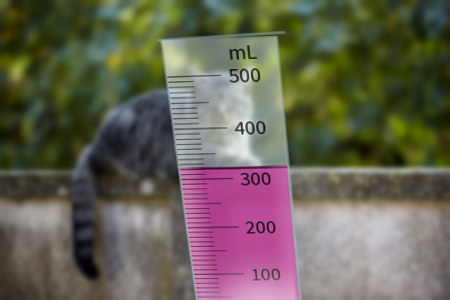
320 mL
